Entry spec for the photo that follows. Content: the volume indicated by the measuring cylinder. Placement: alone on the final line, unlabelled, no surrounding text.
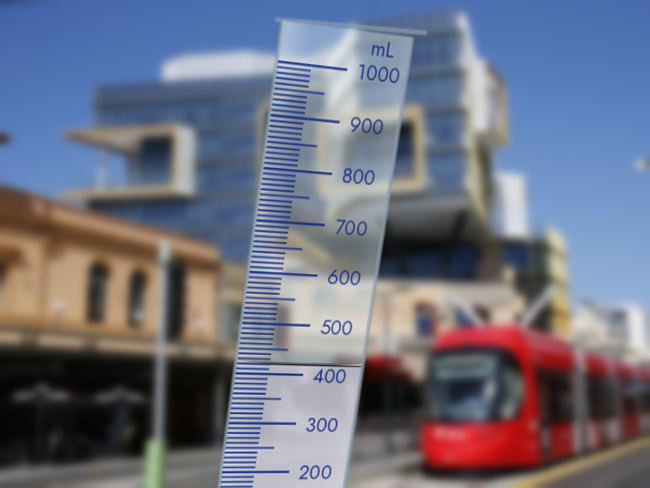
420 mL
